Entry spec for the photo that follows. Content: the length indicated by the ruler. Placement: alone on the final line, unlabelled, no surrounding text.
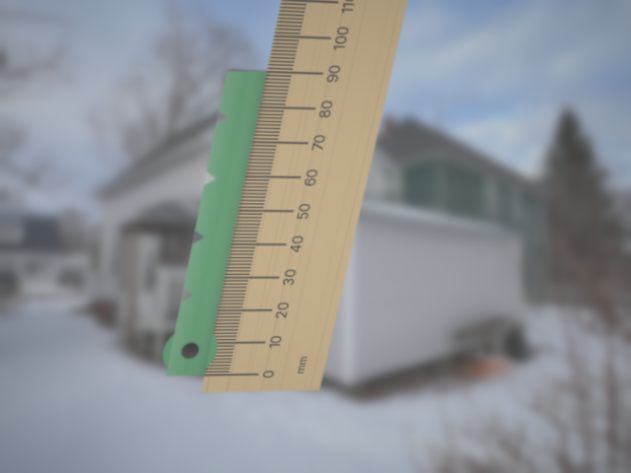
90 mm
